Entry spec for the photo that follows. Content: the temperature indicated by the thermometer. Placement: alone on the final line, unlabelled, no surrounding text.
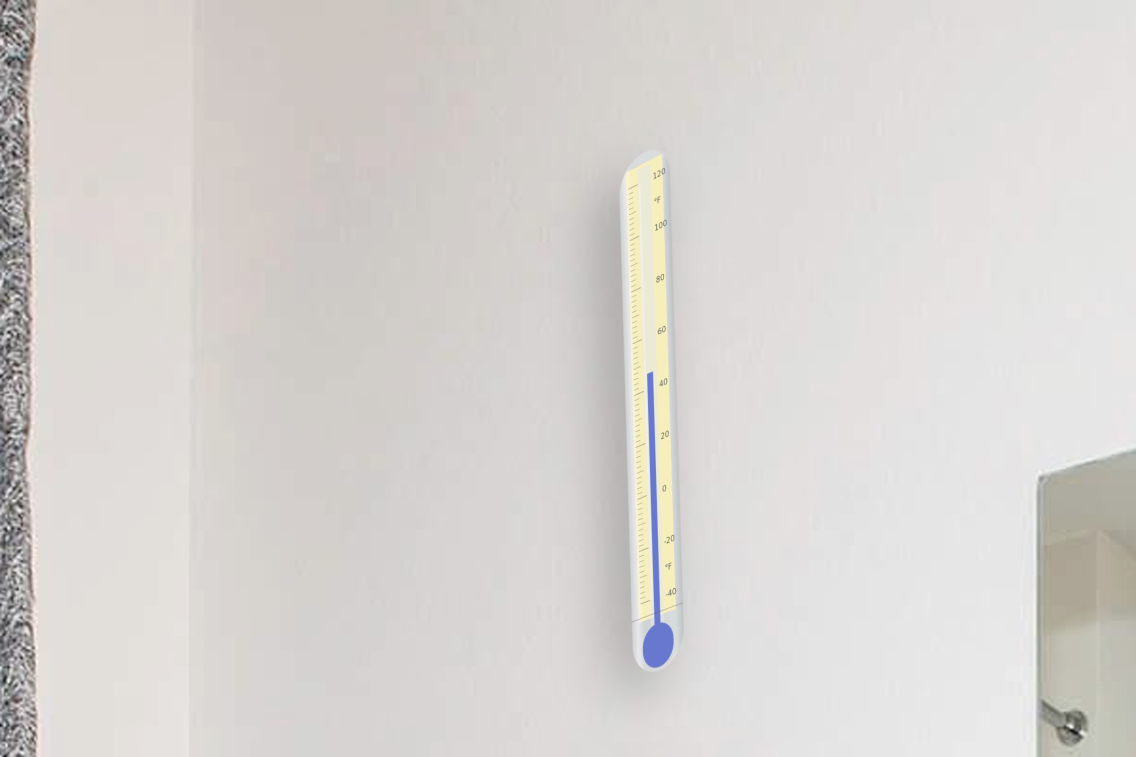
46 °F
